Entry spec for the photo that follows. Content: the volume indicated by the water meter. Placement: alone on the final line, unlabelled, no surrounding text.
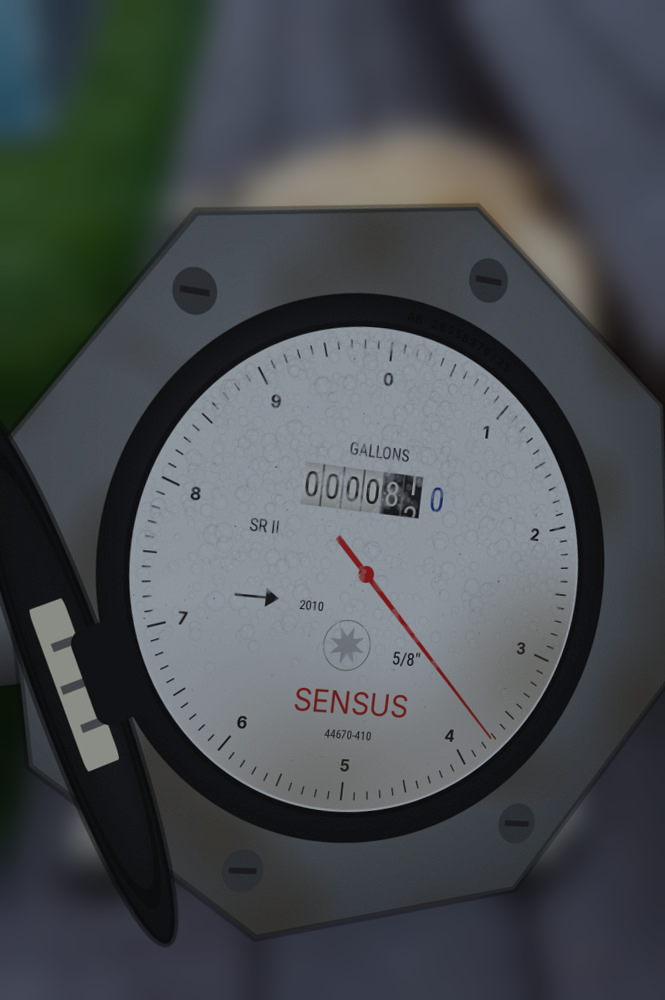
813.7 gal
